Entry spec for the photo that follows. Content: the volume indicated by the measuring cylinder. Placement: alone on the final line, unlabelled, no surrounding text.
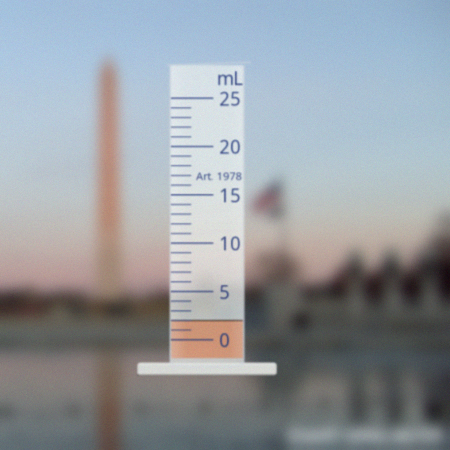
2 mL
